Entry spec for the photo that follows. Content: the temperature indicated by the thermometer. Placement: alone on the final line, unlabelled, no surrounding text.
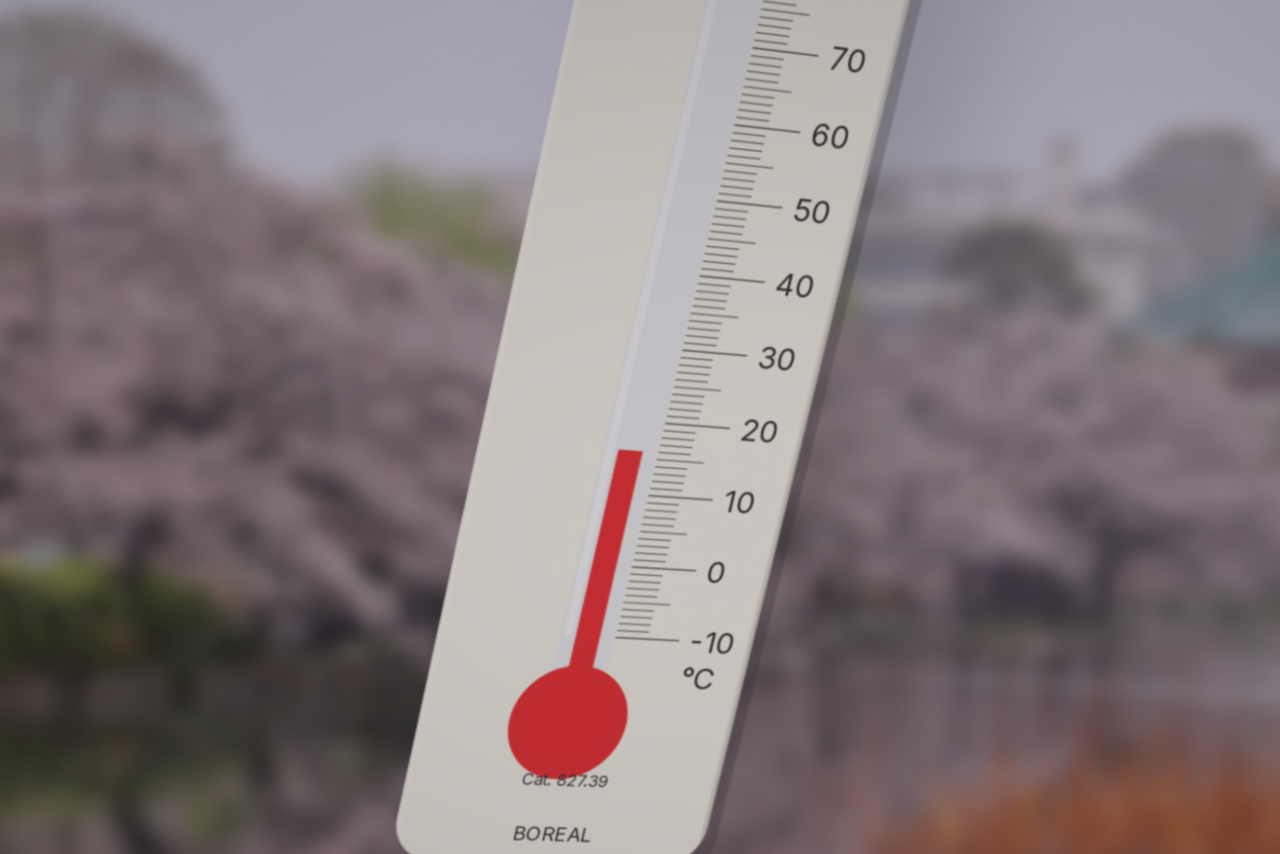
16 °C
